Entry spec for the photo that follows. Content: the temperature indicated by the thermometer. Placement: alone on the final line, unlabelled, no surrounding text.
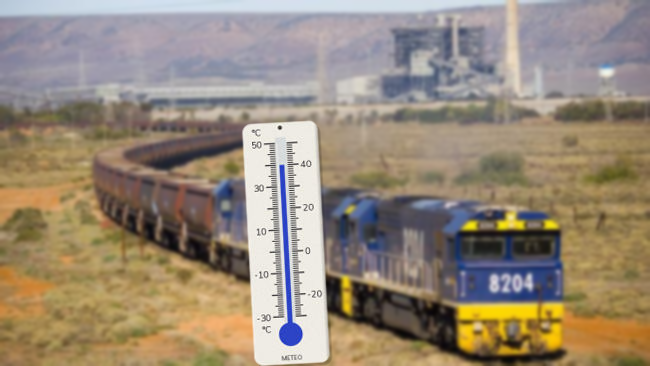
40 °C
